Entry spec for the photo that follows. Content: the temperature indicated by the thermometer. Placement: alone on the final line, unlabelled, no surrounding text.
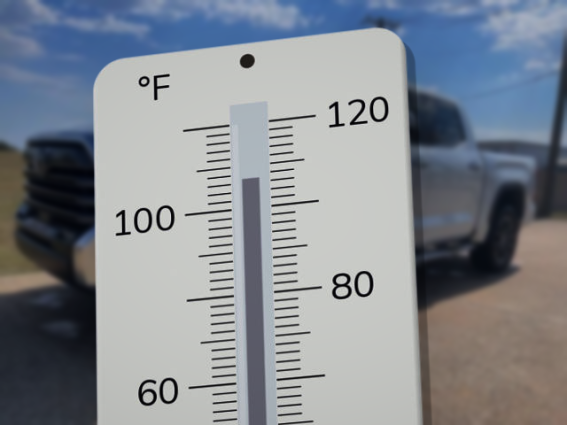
107 °F
